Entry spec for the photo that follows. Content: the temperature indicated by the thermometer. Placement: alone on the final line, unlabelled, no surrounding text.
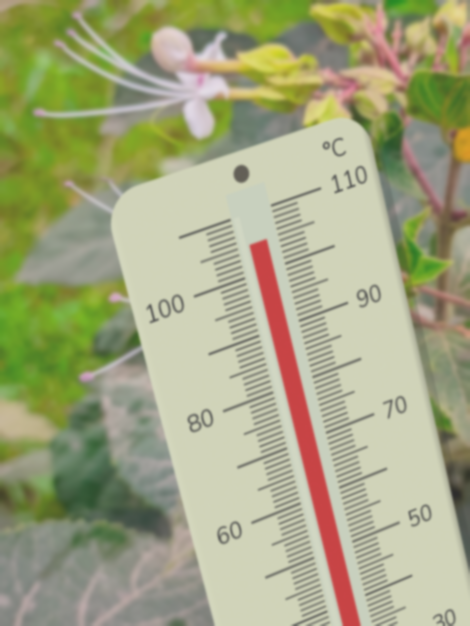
105 °C
